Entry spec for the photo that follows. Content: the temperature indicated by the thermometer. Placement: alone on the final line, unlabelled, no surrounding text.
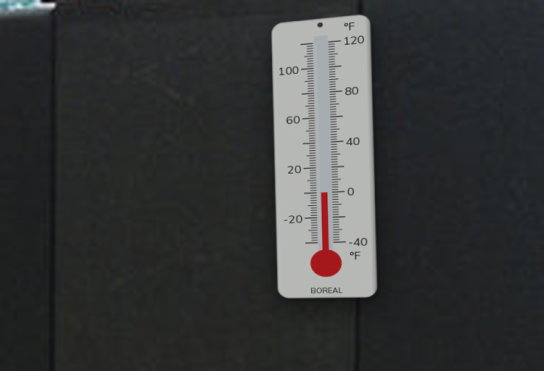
0 °F
